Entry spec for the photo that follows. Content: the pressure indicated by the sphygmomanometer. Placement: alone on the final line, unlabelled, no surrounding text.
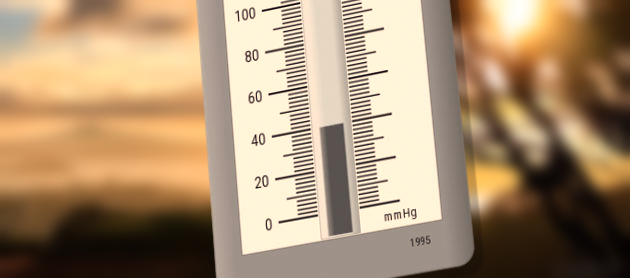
40 mmHg
